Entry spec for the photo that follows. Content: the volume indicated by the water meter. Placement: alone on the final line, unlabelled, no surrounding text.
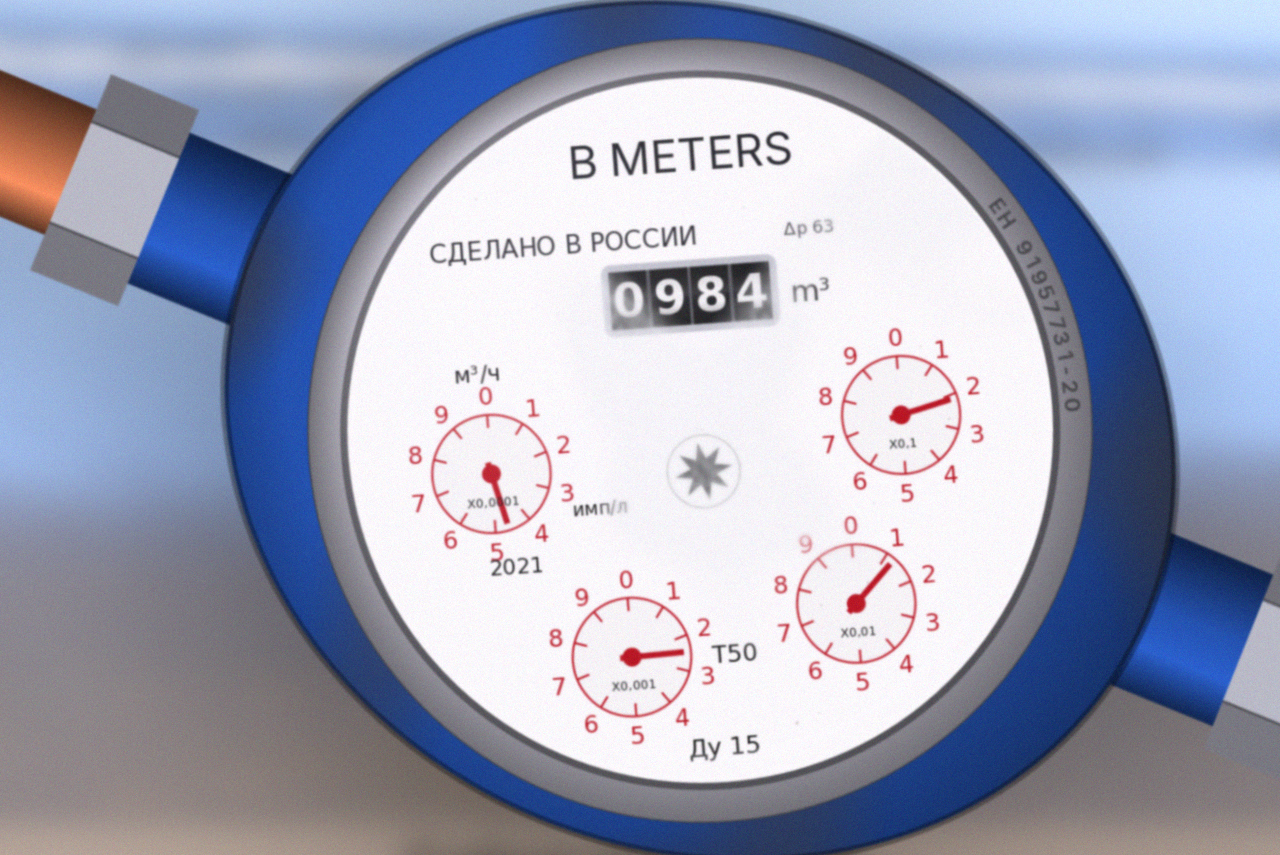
984.2124 m³
